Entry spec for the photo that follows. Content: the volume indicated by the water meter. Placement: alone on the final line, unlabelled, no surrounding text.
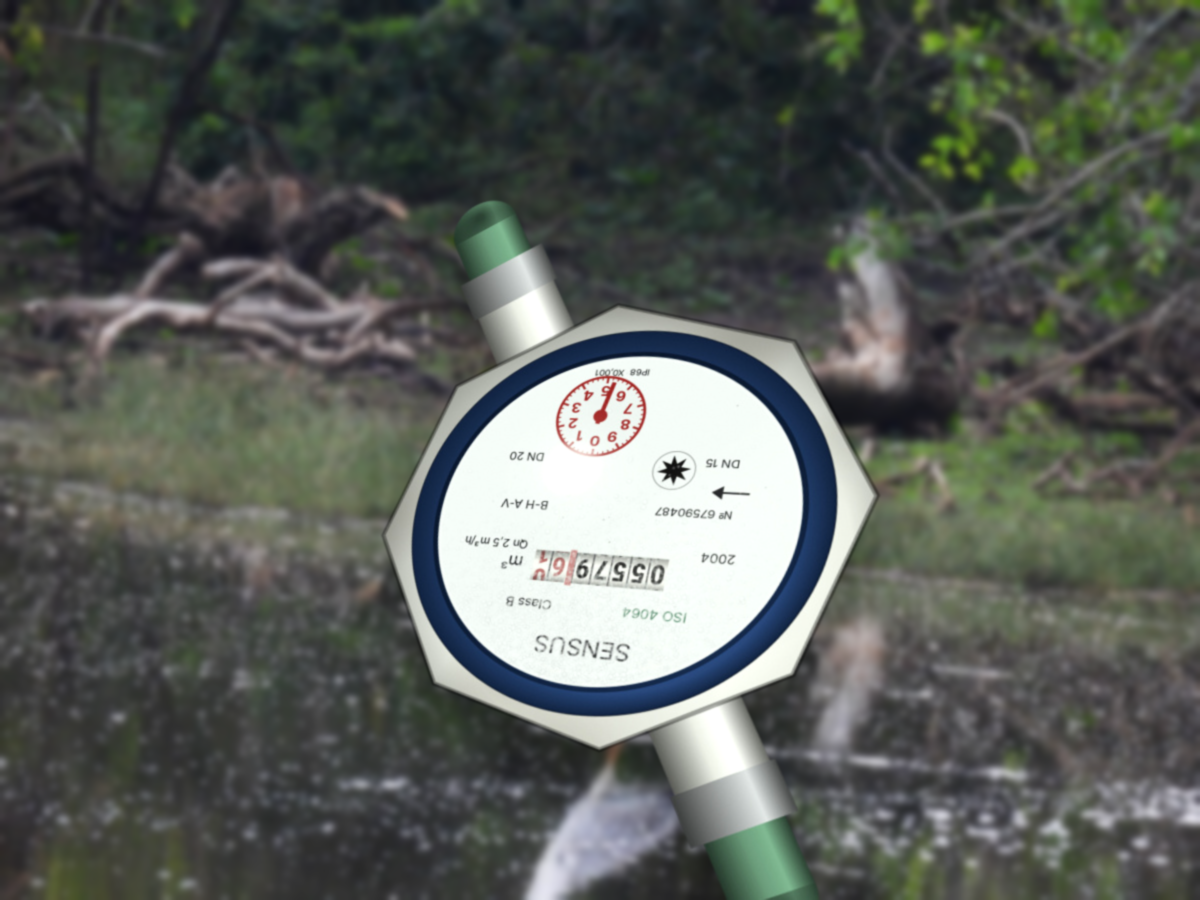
5579.605 m³
